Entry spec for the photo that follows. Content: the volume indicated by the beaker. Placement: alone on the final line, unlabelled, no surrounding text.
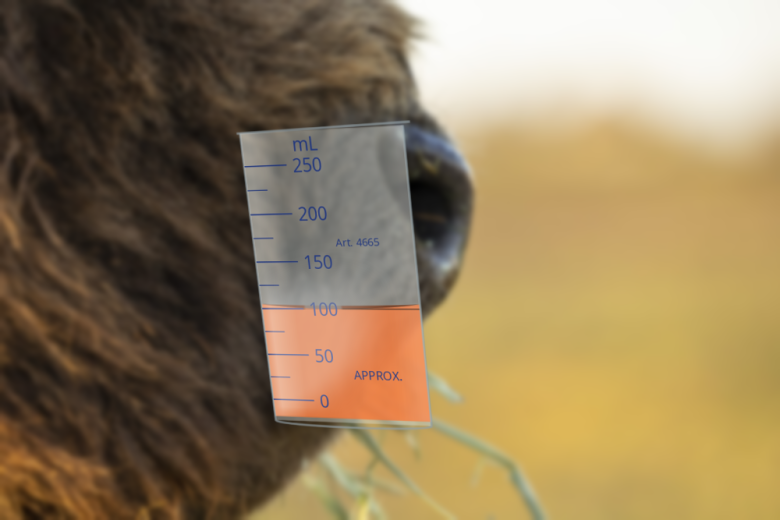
100 mL
